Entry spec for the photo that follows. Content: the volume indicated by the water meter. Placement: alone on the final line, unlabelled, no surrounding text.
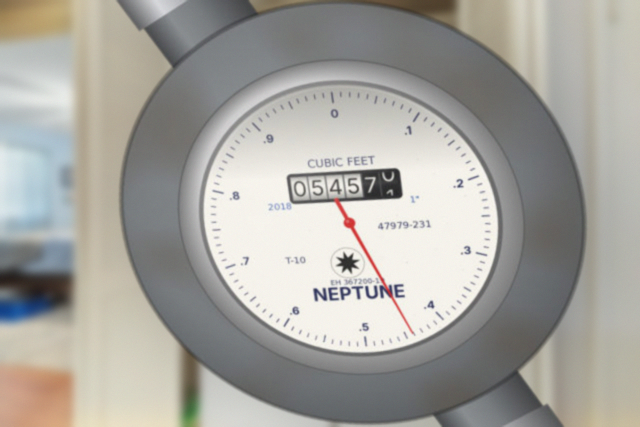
54570.44 ft³
